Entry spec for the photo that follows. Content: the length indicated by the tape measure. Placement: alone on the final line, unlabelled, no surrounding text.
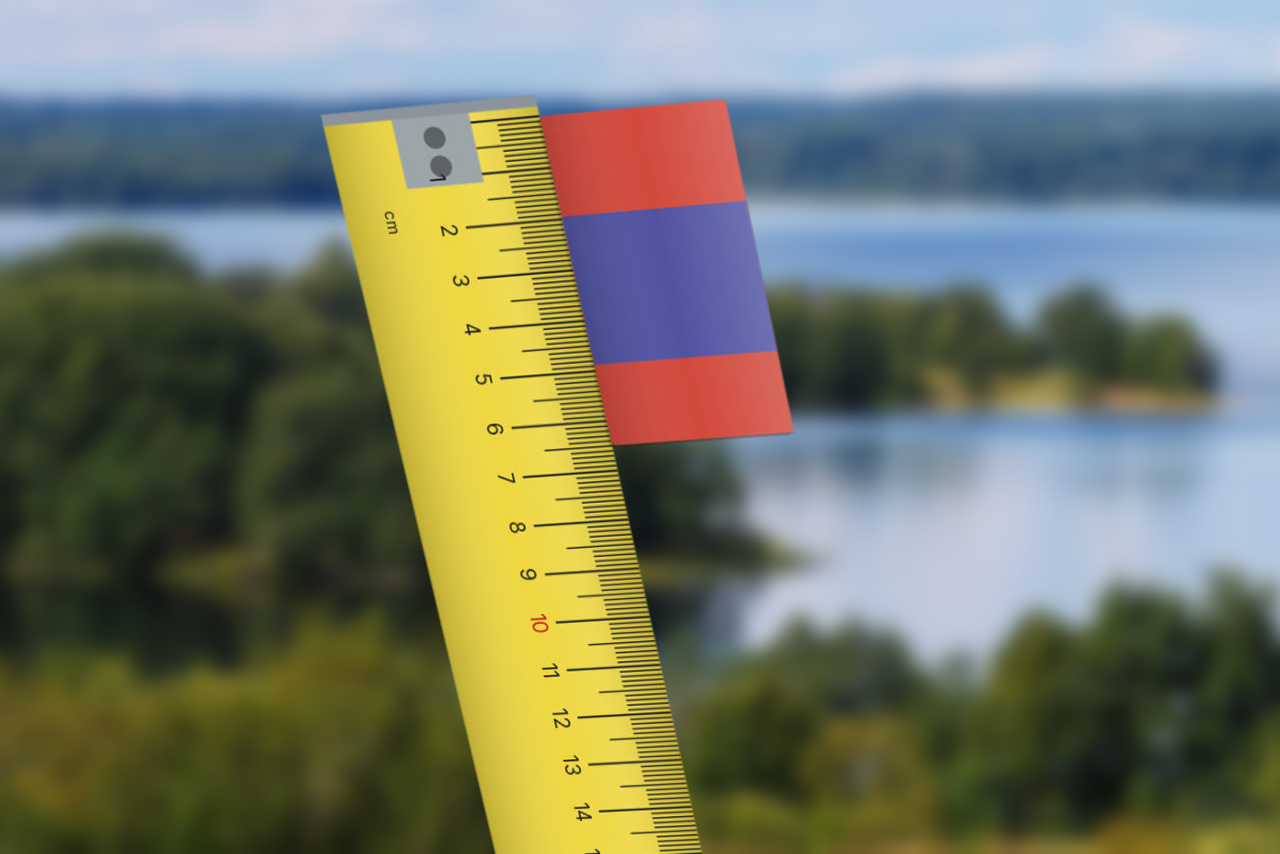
6.5 cm
